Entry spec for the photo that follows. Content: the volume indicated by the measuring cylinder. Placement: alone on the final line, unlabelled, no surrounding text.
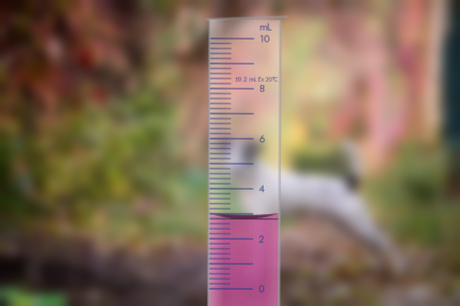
2.8 mL
